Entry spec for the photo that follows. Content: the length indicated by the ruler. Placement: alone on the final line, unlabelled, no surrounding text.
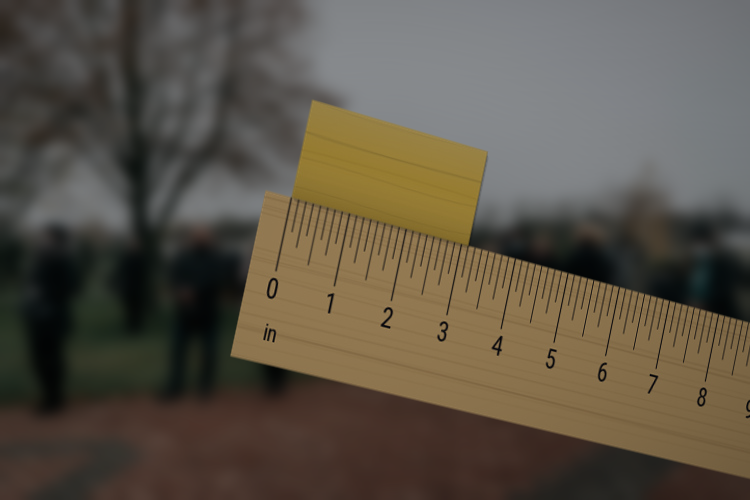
3.125 in
